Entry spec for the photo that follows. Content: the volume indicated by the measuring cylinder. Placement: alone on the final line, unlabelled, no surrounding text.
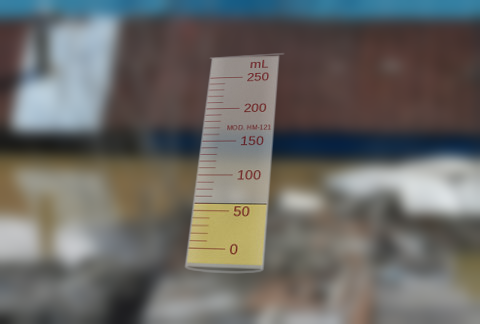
60 mL
